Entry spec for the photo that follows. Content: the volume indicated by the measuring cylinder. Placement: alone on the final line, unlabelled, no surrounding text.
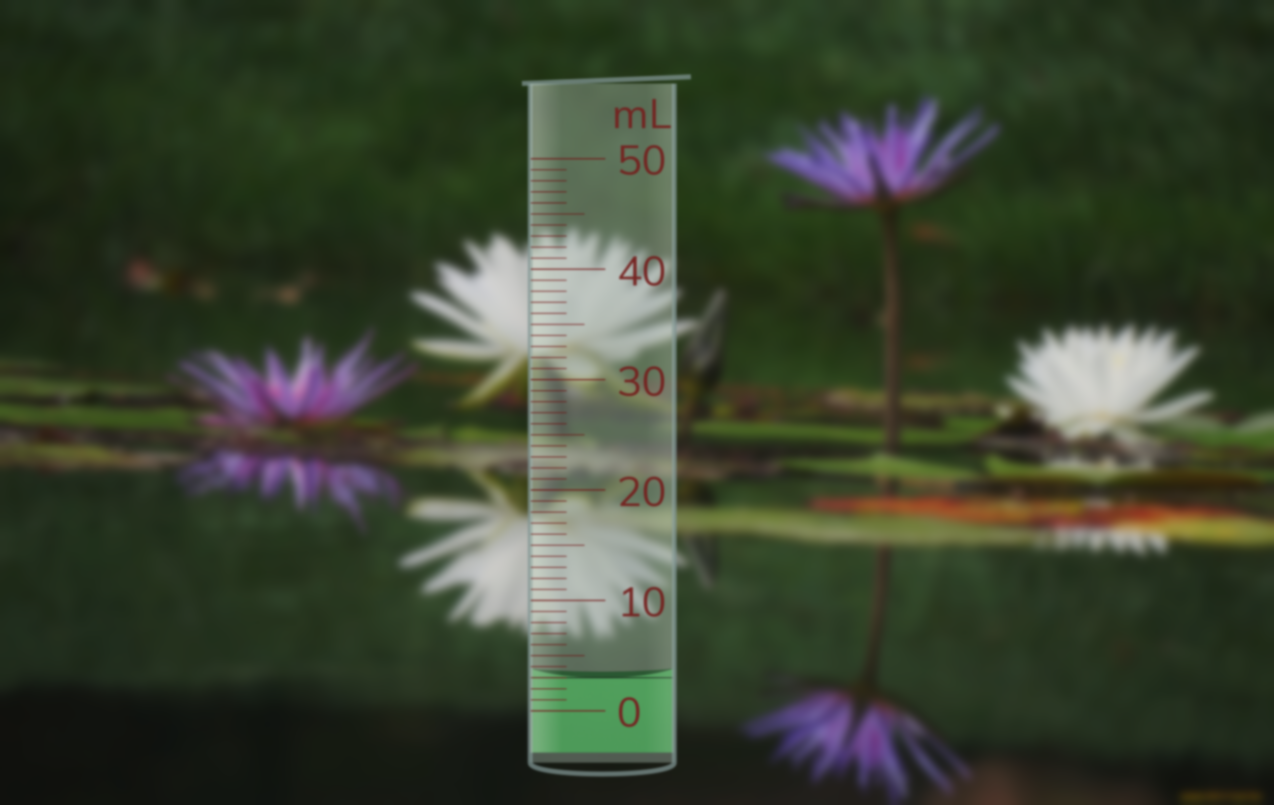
3 mL
